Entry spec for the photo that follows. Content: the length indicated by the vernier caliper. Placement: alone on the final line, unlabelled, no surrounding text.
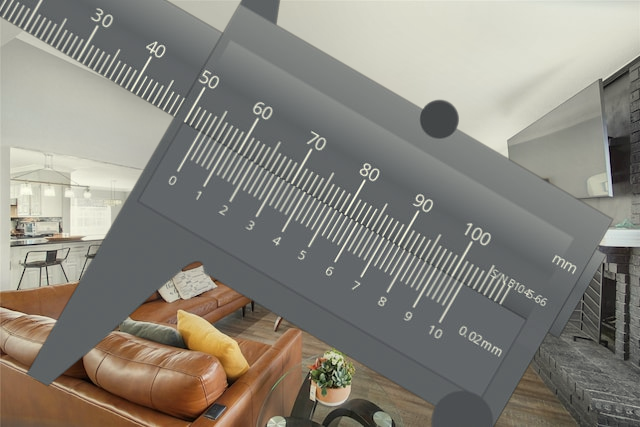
53.0 mm
